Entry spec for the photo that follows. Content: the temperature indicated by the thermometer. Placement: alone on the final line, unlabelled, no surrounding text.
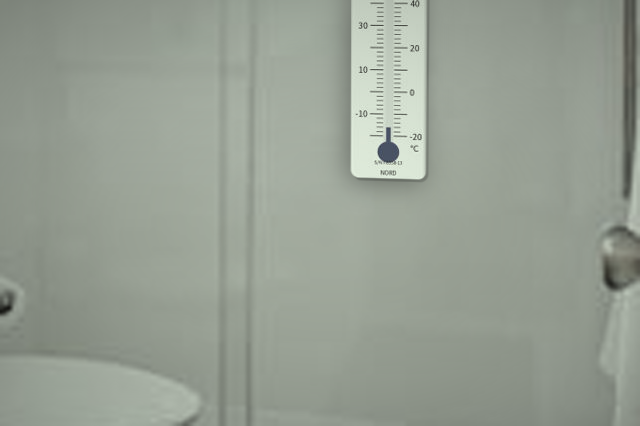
-16 °C
